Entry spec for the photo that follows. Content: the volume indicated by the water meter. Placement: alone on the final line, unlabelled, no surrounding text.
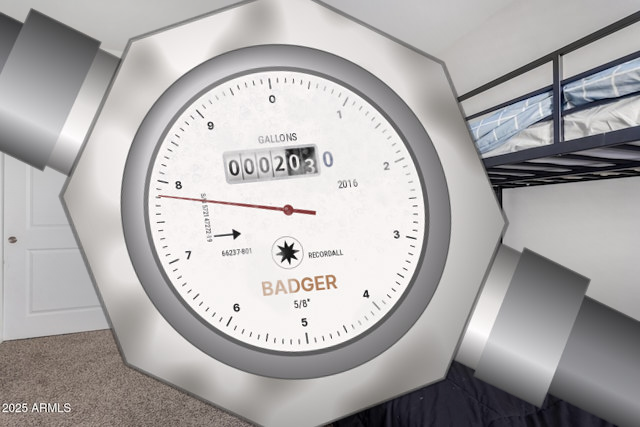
2027.8 gal
